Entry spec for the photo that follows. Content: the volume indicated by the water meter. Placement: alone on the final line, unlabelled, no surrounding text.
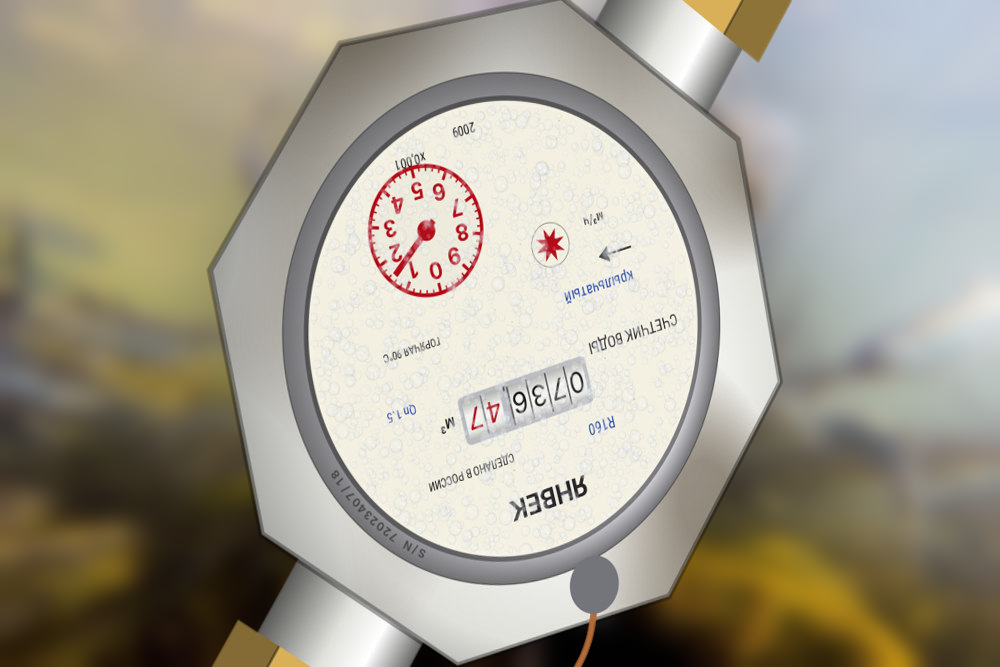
736.471 m³
